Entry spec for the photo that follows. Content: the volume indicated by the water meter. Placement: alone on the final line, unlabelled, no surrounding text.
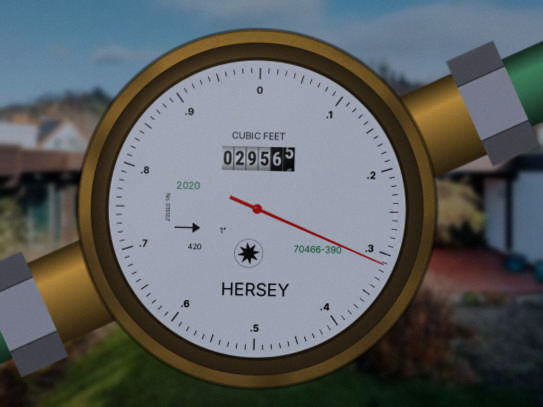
29565.31 ft³
